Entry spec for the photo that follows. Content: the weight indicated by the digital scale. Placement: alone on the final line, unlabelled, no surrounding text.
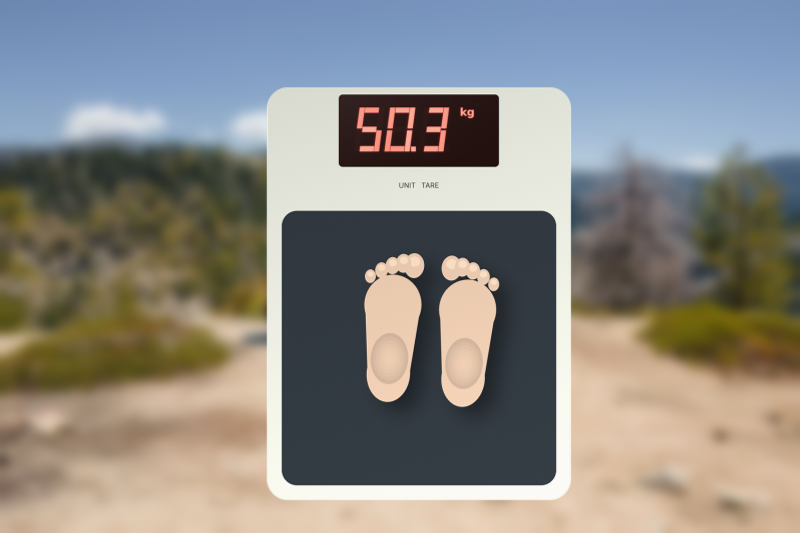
50.3 kg
